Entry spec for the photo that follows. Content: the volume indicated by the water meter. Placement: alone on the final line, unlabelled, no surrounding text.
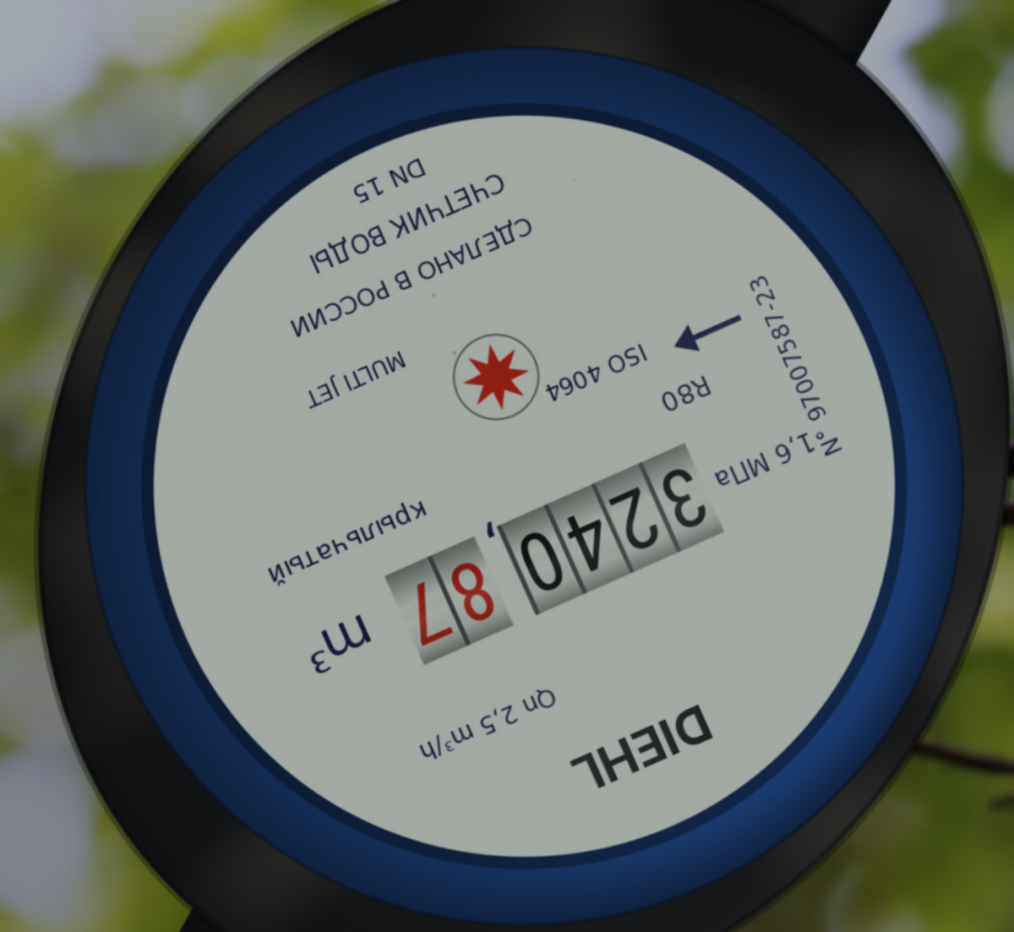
3240.87 m³
